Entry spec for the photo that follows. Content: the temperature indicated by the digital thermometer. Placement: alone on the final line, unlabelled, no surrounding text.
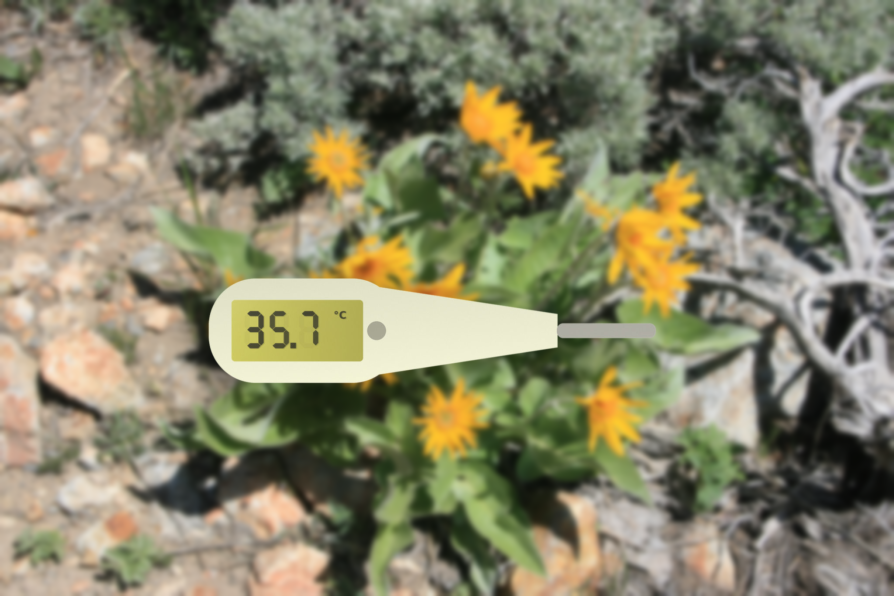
35.7 °C
